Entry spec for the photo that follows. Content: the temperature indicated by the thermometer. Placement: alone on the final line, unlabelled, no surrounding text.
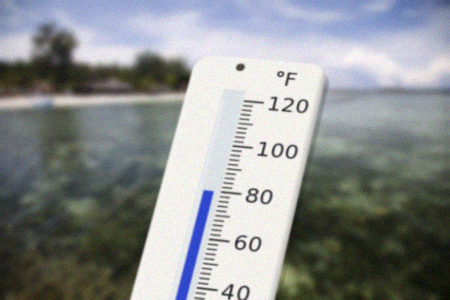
80 °F
